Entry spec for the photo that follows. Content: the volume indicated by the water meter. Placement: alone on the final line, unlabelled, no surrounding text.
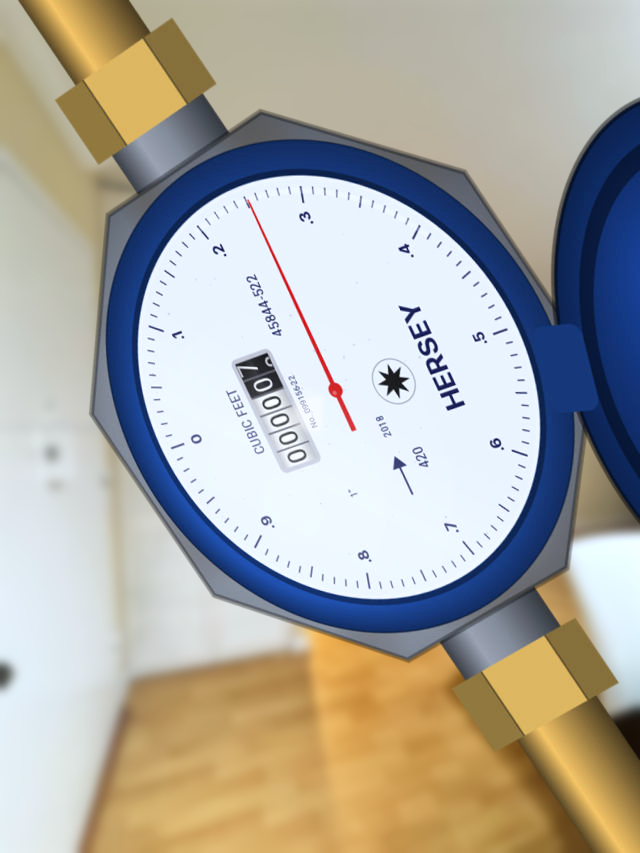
7.25 ft³
